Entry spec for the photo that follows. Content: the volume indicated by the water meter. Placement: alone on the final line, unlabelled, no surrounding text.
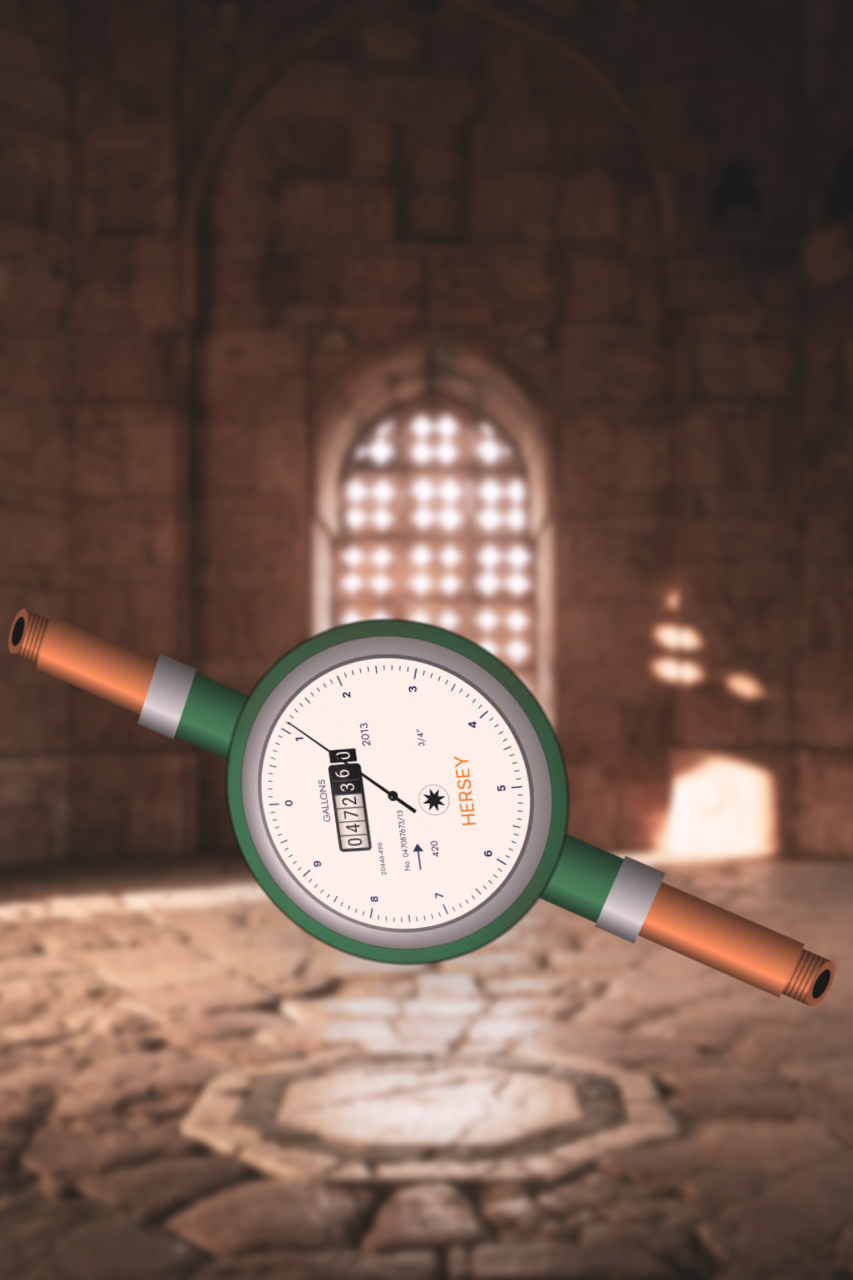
472361.1 gal
